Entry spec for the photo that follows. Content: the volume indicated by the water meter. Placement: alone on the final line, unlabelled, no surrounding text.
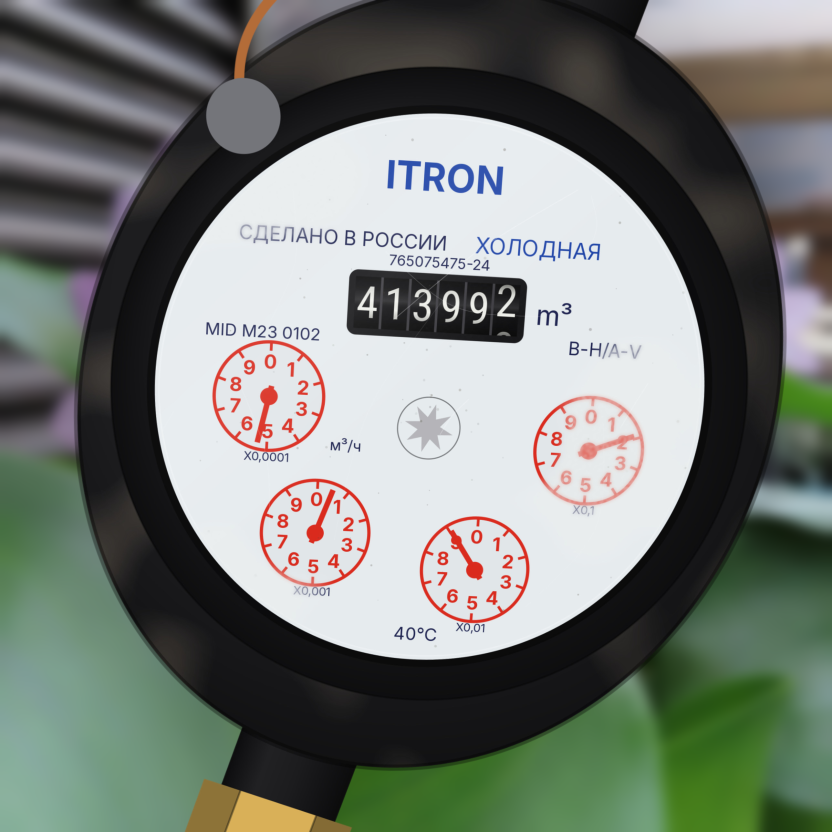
413992.1905 m³
